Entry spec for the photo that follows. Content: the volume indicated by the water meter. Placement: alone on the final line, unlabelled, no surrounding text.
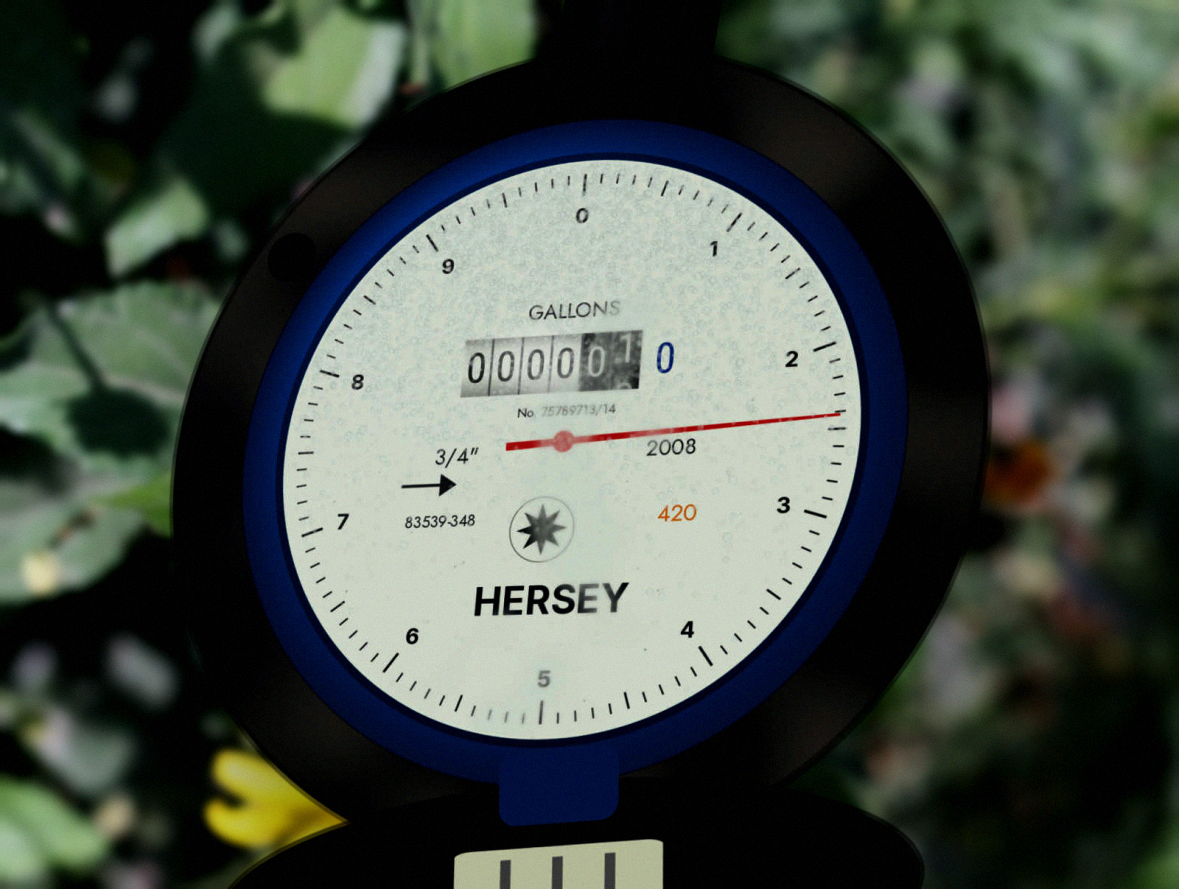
12.4 gal
